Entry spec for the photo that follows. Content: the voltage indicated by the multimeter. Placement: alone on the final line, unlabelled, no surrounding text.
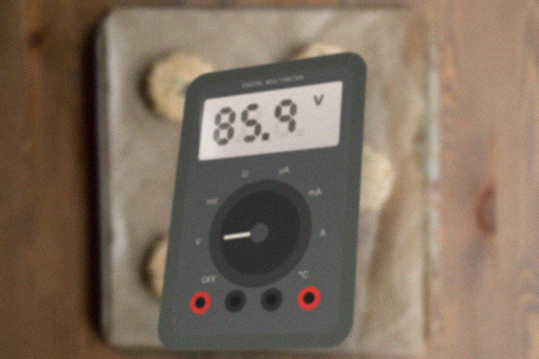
85.9 V
